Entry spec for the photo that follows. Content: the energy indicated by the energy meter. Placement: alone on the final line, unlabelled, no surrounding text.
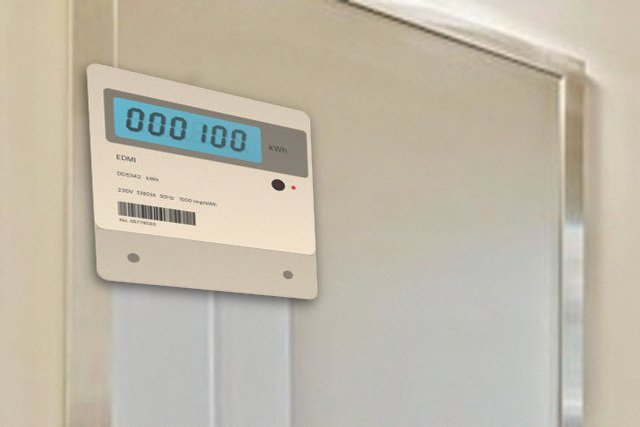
100 kWh
